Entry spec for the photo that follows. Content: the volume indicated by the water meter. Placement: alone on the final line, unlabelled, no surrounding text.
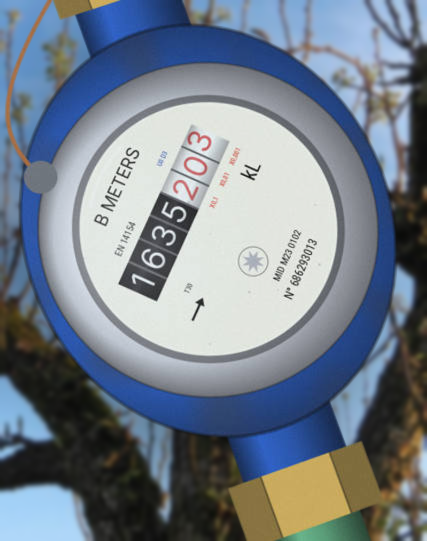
1635.203 kL
